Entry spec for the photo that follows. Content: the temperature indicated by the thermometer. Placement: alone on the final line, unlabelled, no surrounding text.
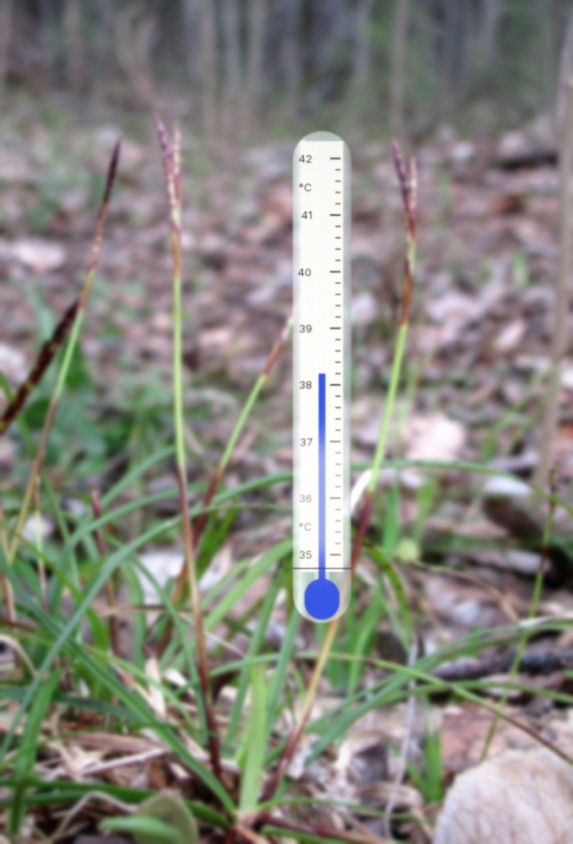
38.2 °C
